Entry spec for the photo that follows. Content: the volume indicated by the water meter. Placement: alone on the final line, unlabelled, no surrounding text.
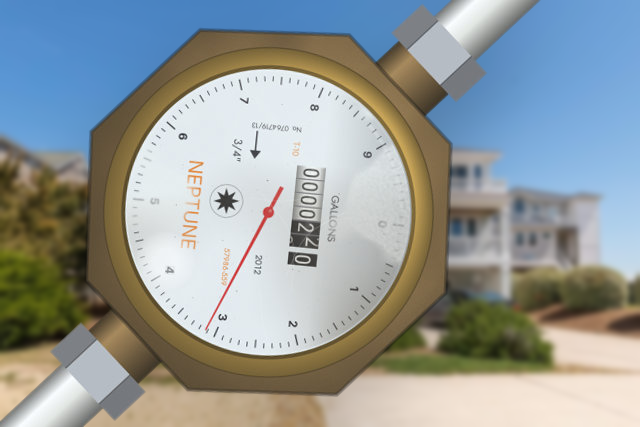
223.1 gal
